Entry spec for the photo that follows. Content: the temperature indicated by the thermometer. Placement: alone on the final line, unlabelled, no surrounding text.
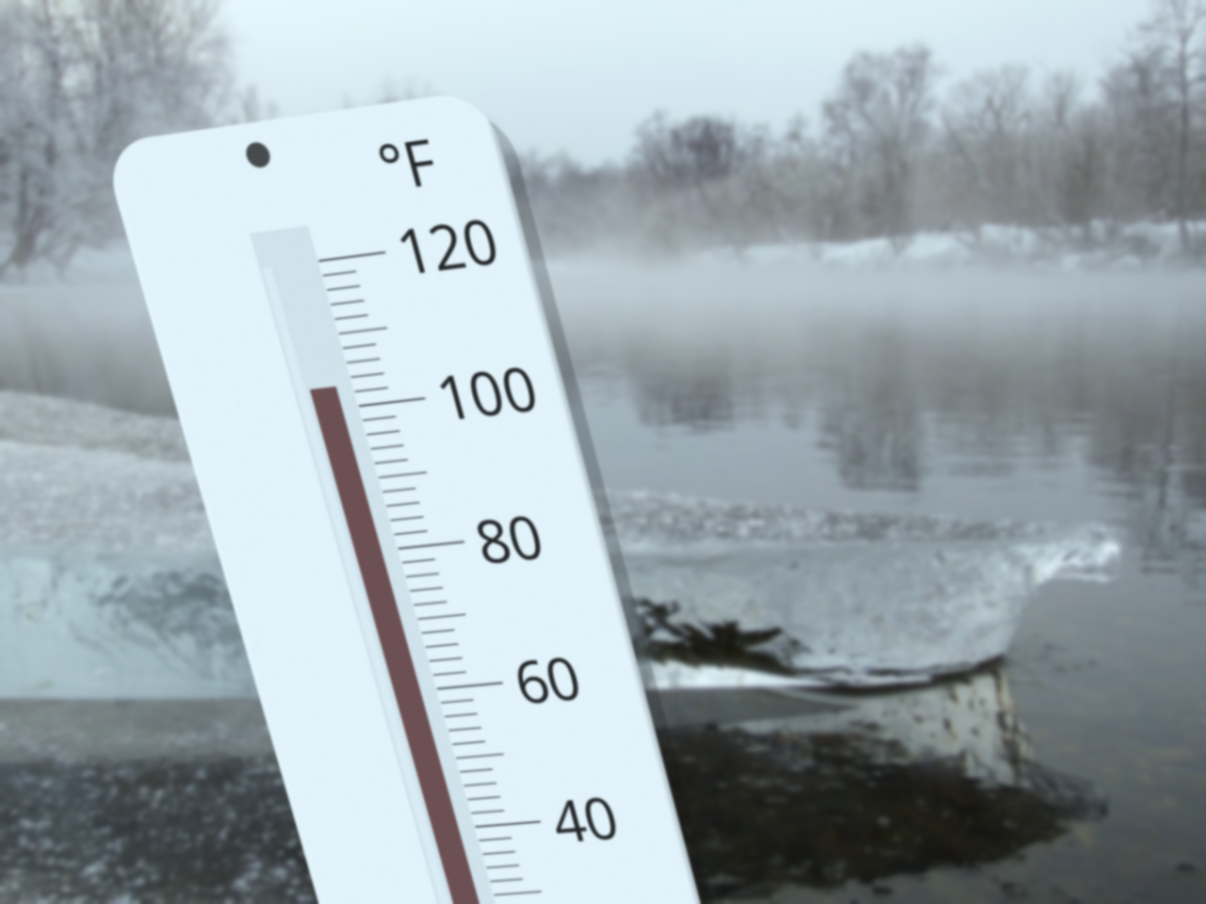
103 °F
